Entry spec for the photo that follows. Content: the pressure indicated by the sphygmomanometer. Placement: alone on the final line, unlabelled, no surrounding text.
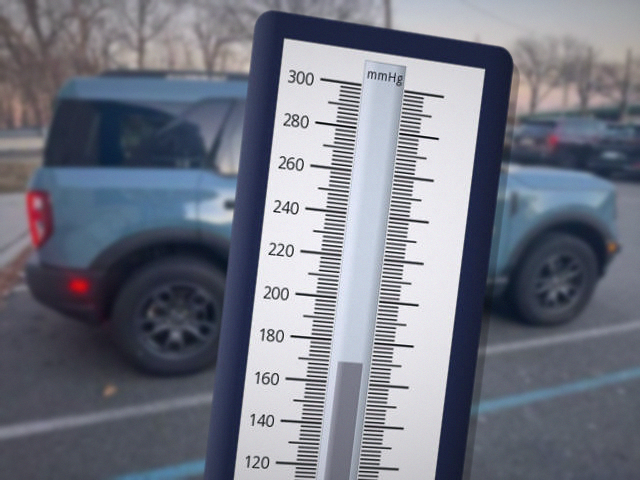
170 mmHg
